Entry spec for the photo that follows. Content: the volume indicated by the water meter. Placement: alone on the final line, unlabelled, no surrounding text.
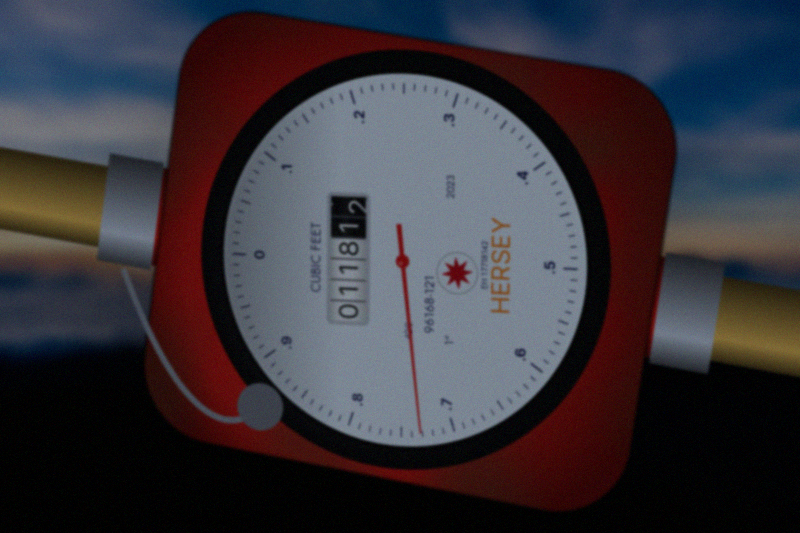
11811.73 ft³
